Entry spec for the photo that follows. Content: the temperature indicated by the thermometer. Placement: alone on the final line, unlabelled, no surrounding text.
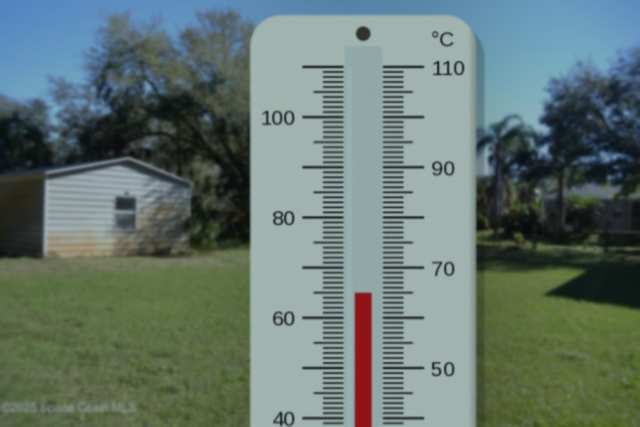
65 °C
